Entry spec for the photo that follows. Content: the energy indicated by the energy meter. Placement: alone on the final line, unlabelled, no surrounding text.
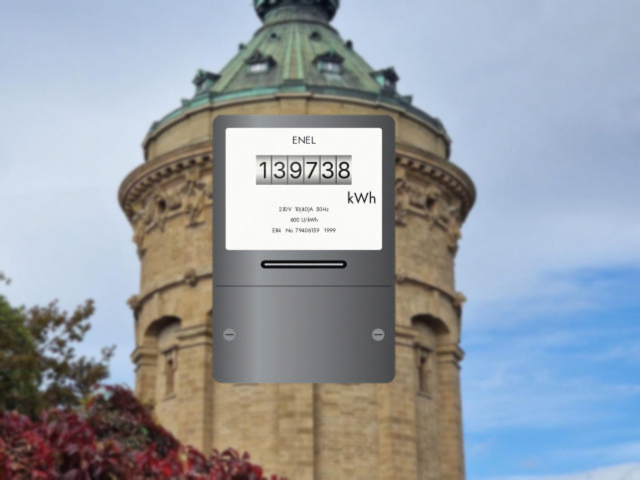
139738 kWh
